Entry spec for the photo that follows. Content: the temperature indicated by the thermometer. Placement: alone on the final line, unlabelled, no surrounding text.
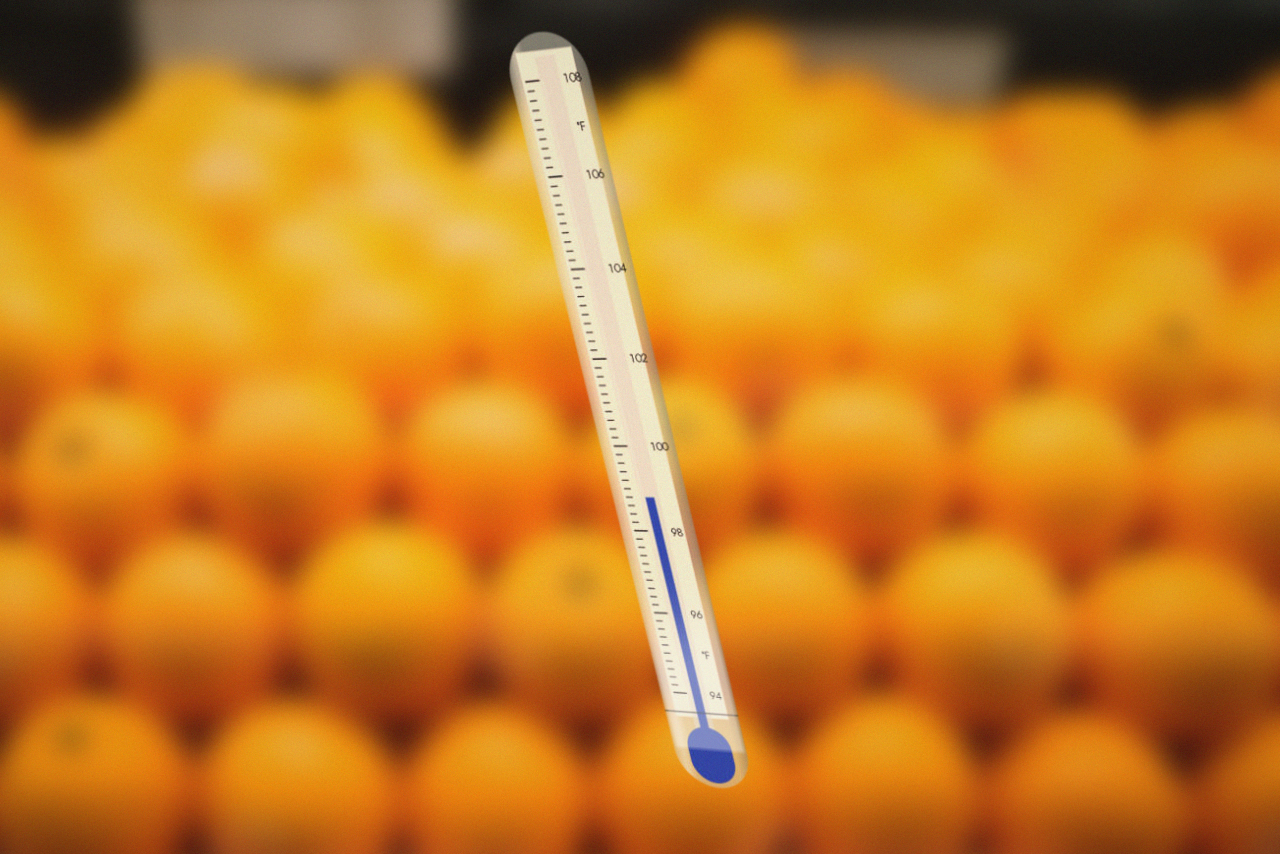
98.8 °F
